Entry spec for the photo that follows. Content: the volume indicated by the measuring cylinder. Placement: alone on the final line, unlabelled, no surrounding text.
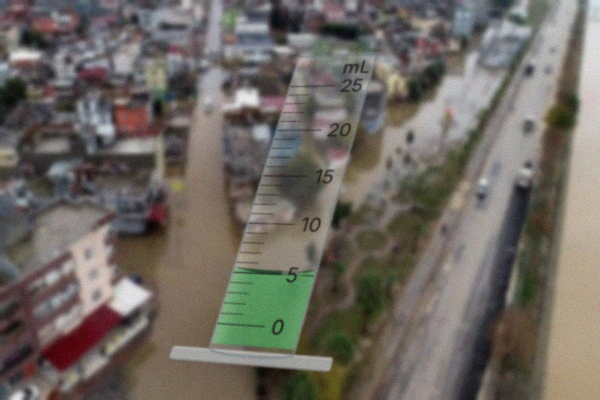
5 mL
